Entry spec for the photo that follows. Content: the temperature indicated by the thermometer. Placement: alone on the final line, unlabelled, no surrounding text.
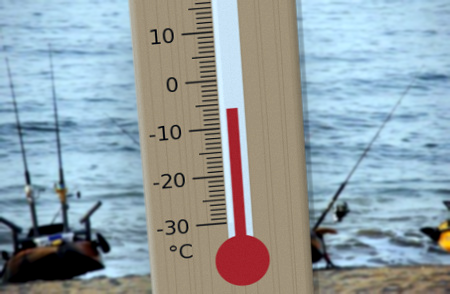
-6 °C
